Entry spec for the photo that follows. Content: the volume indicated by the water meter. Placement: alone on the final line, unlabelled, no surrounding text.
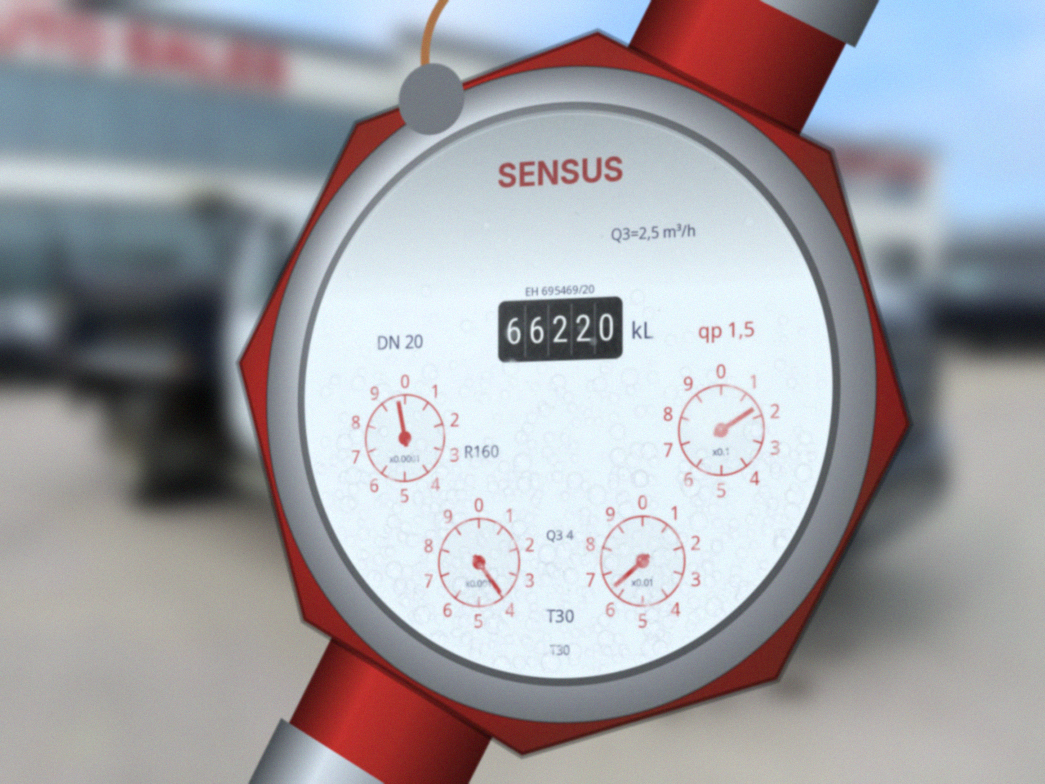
66220.1639 kL
